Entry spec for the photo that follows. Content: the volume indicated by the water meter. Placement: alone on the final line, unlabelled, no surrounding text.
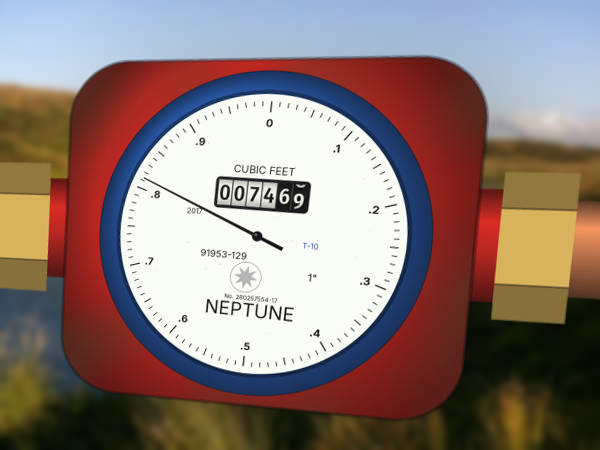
7468.81 ft³
